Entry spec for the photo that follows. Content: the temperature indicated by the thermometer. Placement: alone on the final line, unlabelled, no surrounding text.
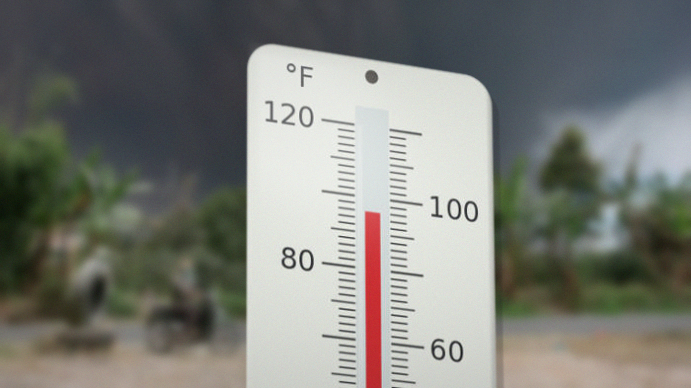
96 °F
